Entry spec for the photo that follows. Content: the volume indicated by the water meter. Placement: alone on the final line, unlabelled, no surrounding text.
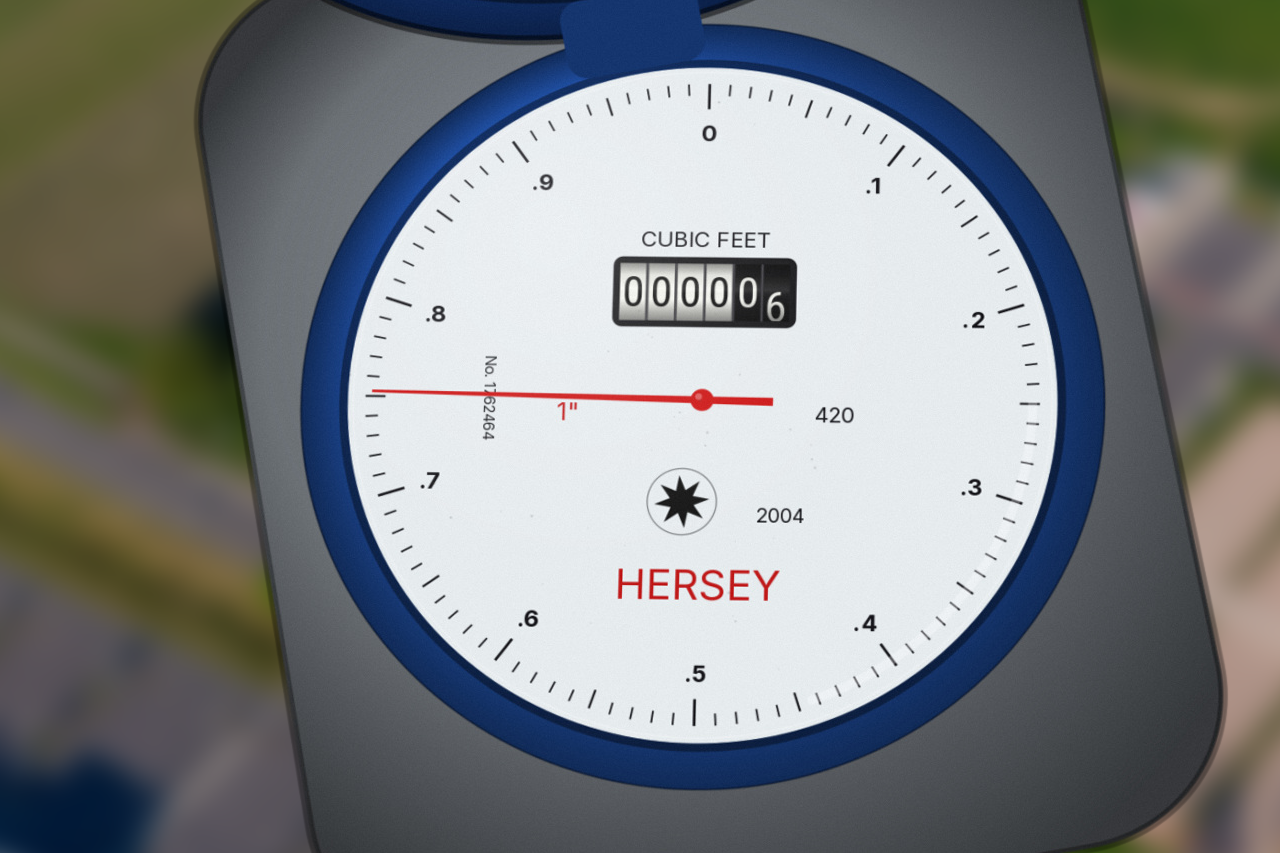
5.75 ft³
